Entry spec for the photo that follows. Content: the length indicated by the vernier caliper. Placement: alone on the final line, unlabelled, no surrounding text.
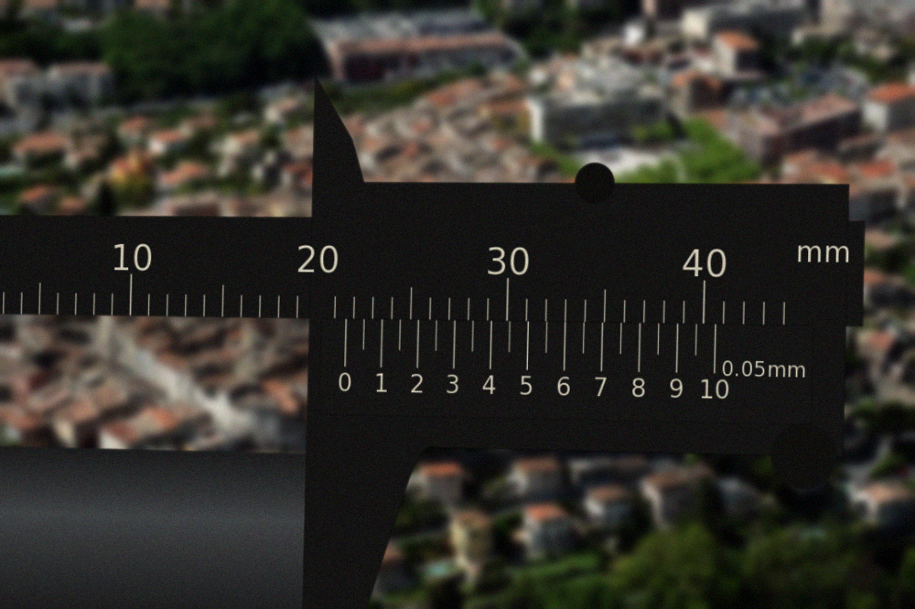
21.6 mm
